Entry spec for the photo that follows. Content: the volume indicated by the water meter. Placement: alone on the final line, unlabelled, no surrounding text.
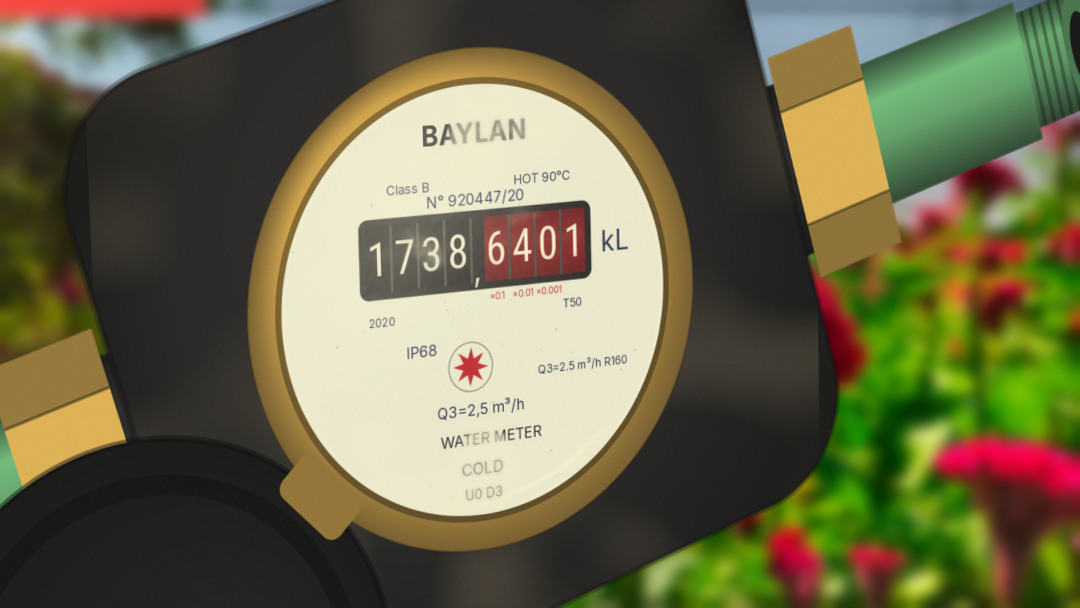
1738.6401 kL
